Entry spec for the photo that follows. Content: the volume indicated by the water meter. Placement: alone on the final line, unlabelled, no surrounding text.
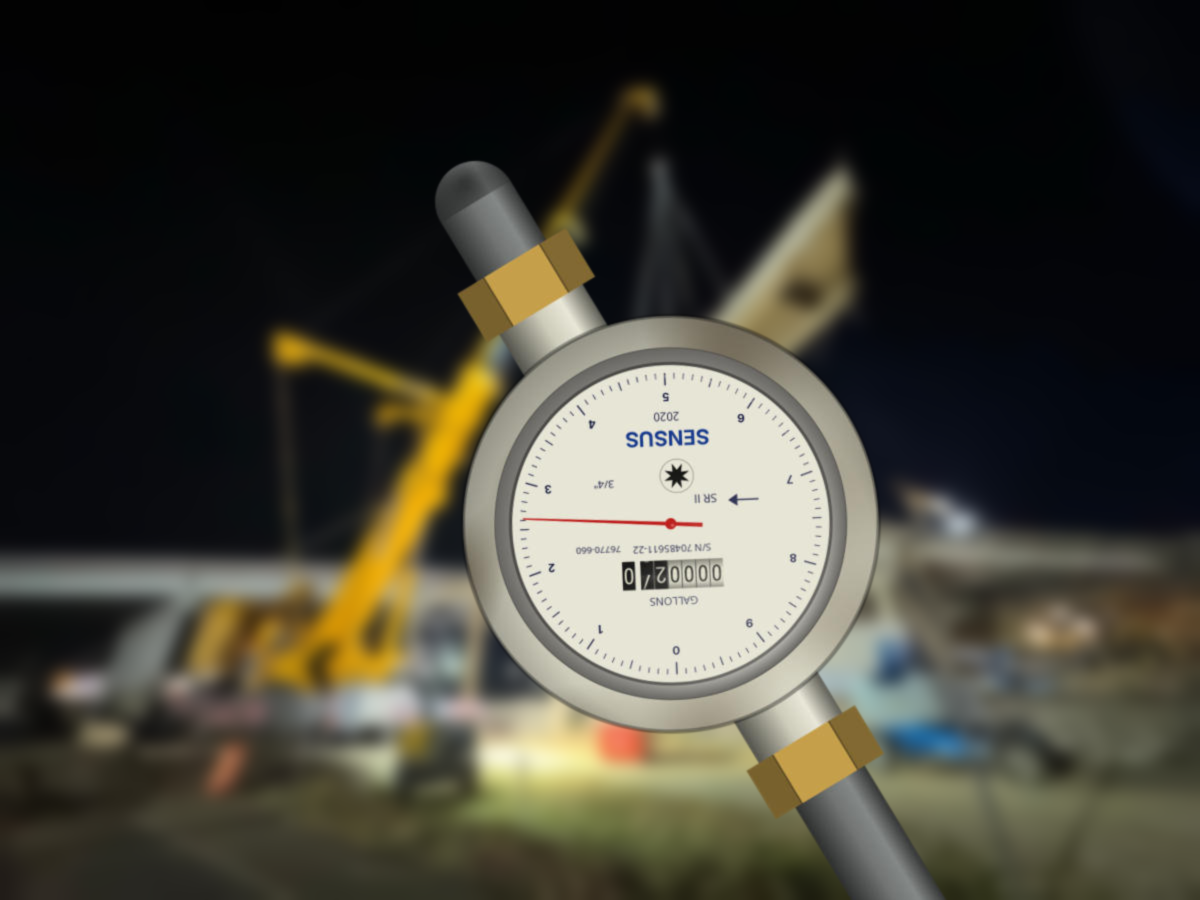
272.6 gal
